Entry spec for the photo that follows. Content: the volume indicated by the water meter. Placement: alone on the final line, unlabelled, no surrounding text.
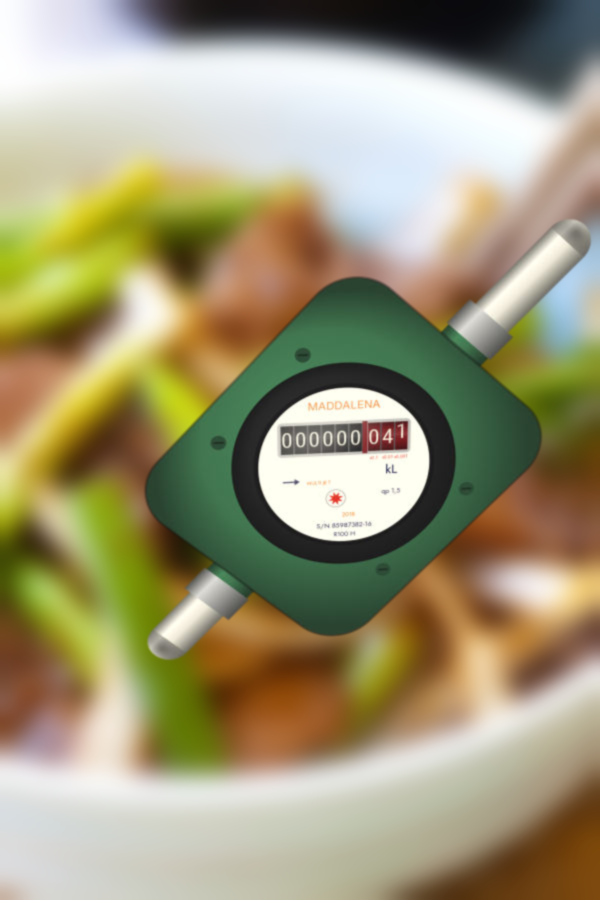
0.041 kL
